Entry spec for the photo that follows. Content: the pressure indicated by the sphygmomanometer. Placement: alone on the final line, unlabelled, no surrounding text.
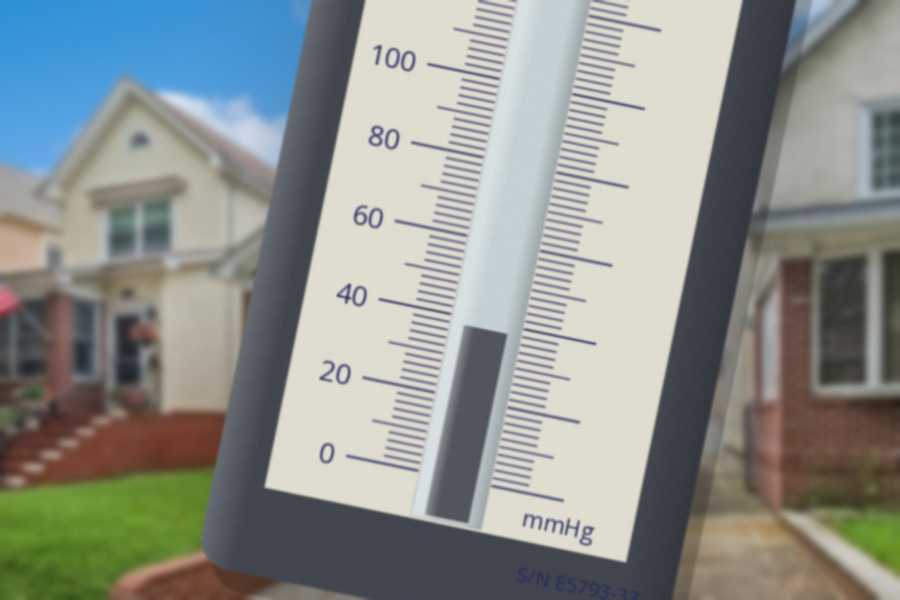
38 mmHg
